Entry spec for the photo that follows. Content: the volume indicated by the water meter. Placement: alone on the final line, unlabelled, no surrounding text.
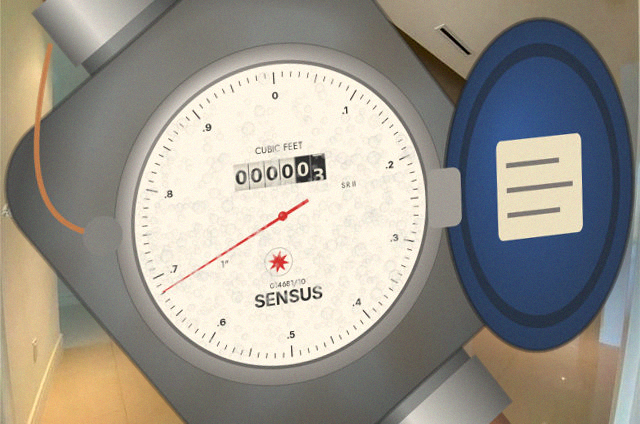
2.68 ft³
